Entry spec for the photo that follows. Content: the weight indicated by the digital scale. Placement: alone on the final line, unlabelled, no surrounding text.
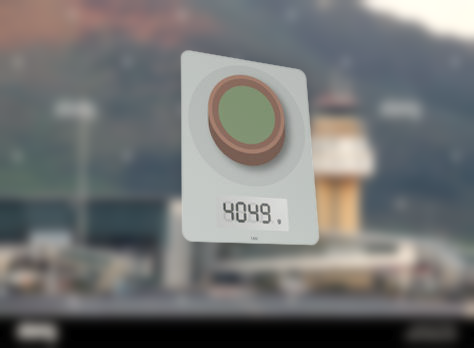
4049 g
